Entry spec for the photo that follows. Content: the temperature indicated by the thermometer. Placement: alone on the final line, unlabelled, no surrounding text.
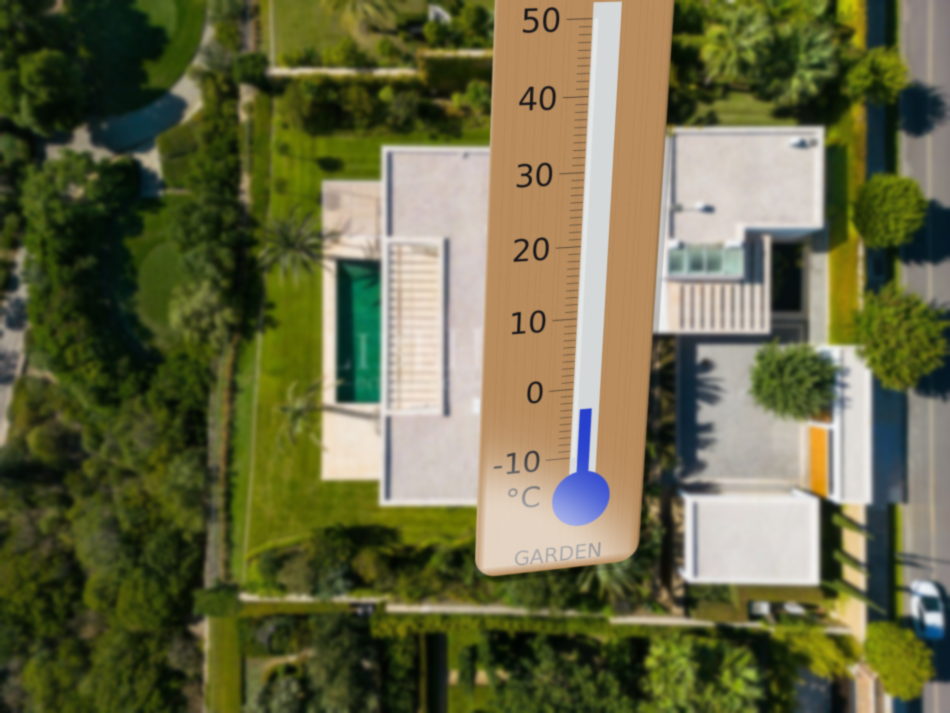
-3 °C
